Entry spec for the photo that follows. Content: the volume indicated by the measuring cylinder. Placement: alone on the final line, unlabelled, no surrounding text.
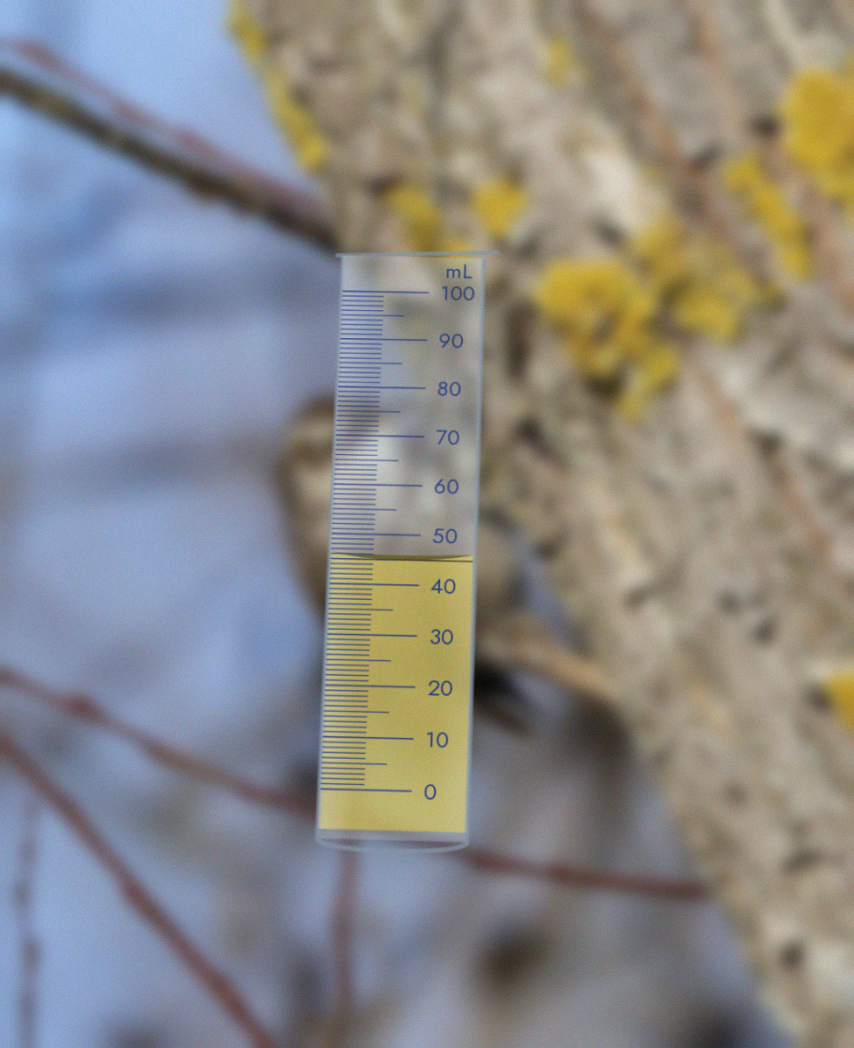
45 mL
